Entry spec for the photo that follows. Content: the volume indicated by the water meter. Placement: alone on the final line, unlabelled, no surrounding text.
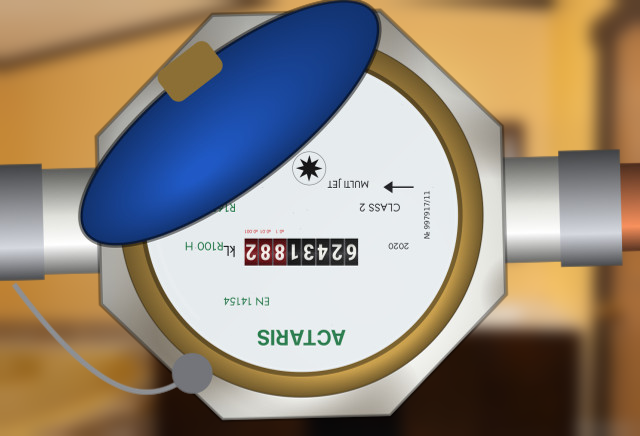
62431.882 kL
